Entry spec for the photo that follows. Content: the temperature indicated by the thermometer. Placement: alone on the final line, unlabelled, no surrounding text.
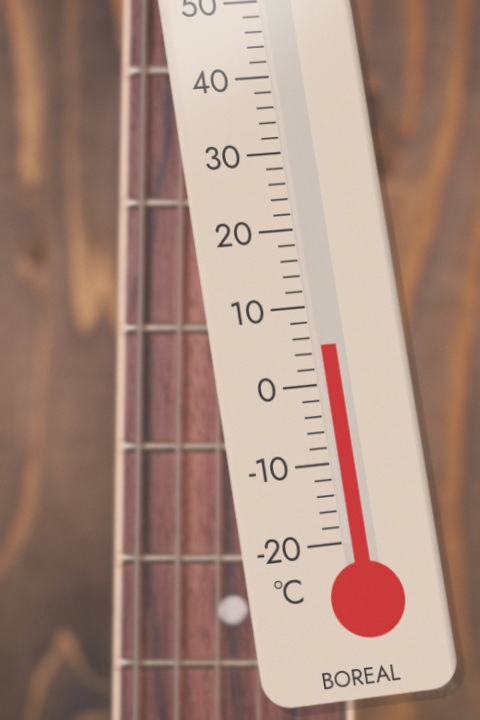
5 °C
